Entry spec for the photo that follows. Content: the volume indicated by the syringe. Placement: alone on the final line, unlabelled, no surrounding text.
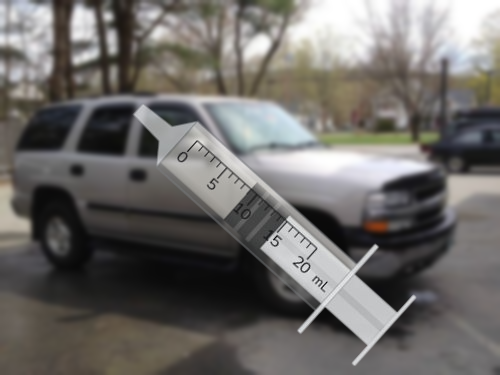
9 mL
